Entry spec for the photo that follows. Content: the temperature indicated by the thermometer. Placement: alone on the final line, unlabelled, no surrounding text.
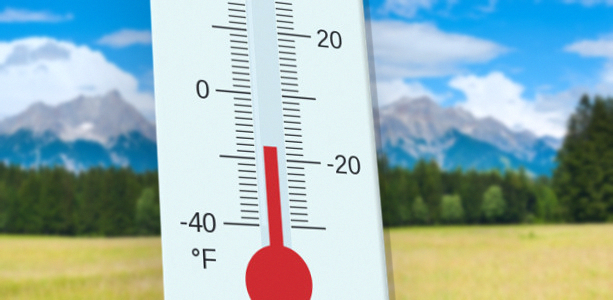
-16 °F
